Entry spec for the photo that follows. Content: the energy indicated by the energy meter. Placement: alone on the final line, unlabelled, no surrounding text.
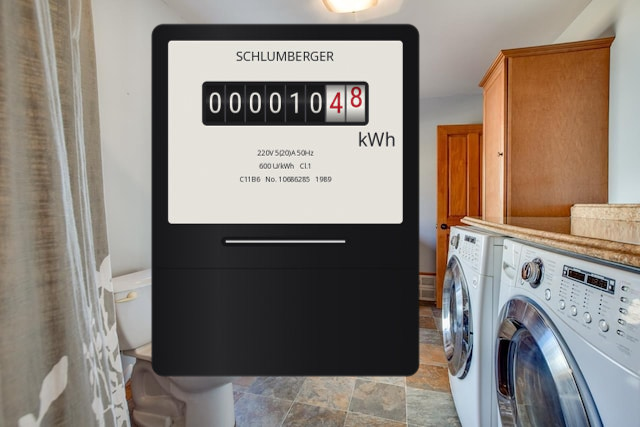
10.48 kWh
